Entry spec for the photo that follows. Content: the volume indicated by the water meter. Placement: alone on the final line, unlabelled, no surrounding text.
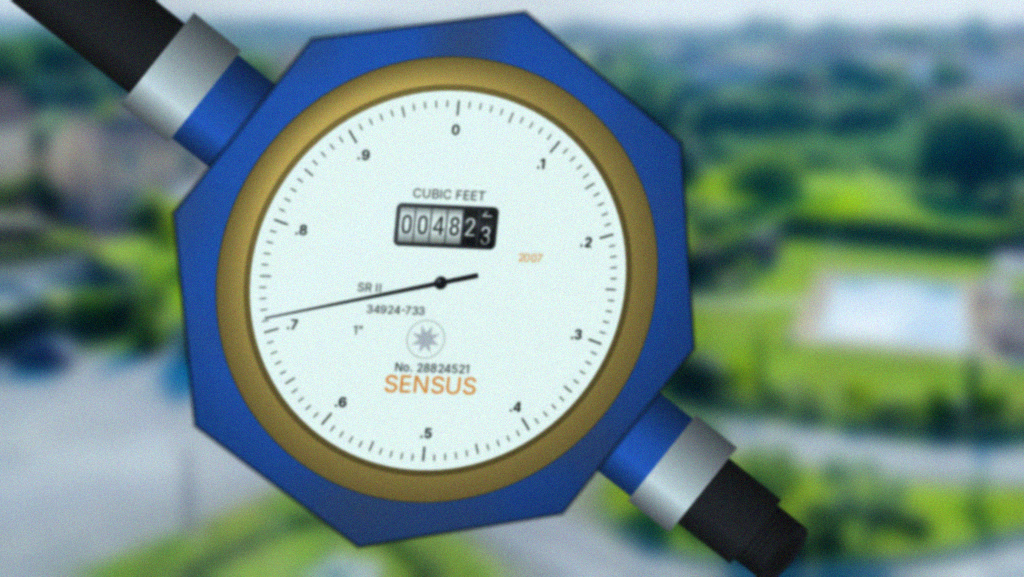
4822.71 ft³
